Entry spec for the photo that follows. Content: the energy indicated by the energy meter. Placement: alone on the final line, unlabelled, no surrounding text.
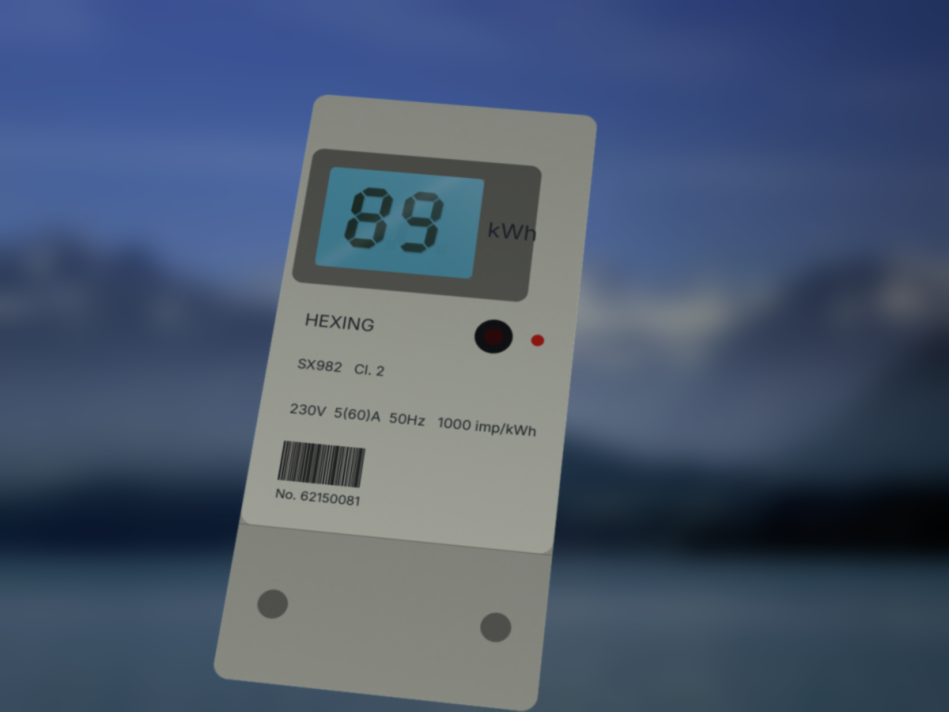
89 kWh
